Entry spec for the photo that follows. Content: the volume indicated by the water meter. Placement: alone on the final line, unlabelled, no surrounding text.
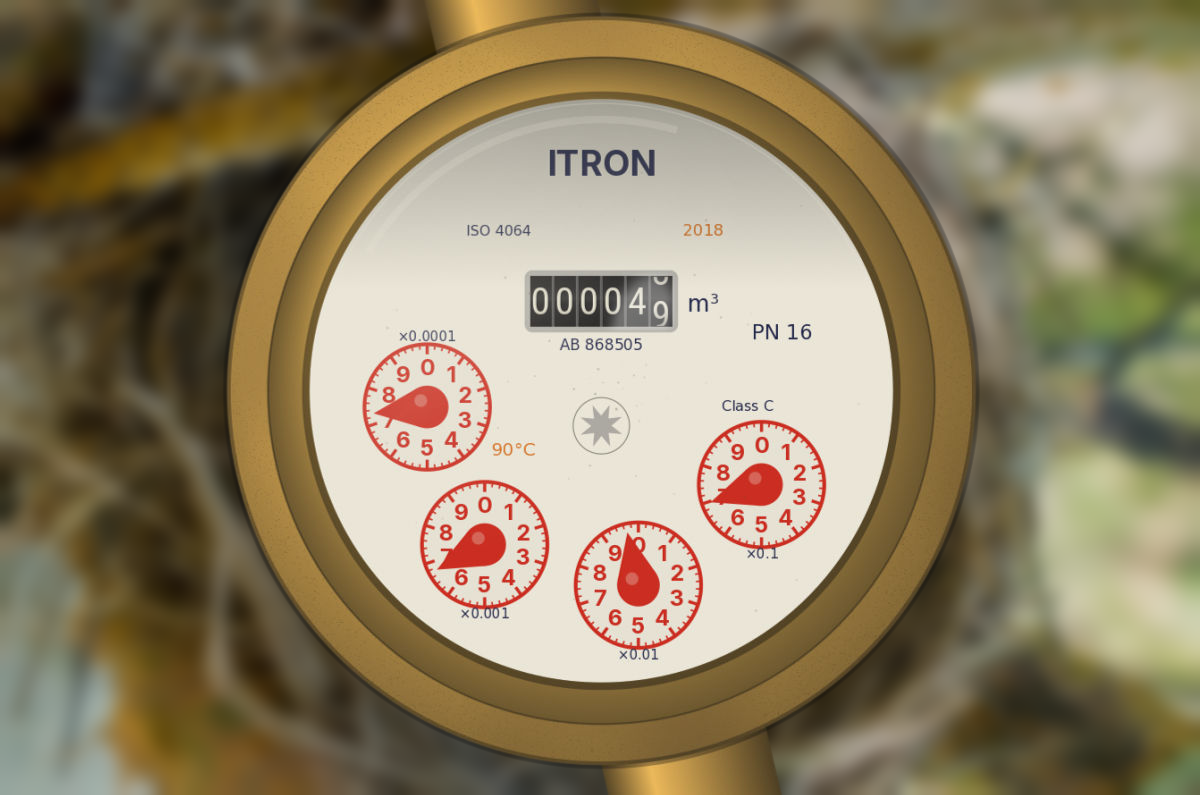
48.6967 m³
